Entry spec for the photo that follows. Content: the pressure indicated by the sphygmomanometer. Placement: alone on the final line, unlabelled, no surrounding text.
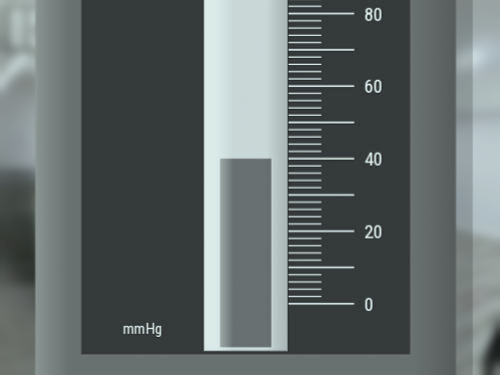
40 mmHg
